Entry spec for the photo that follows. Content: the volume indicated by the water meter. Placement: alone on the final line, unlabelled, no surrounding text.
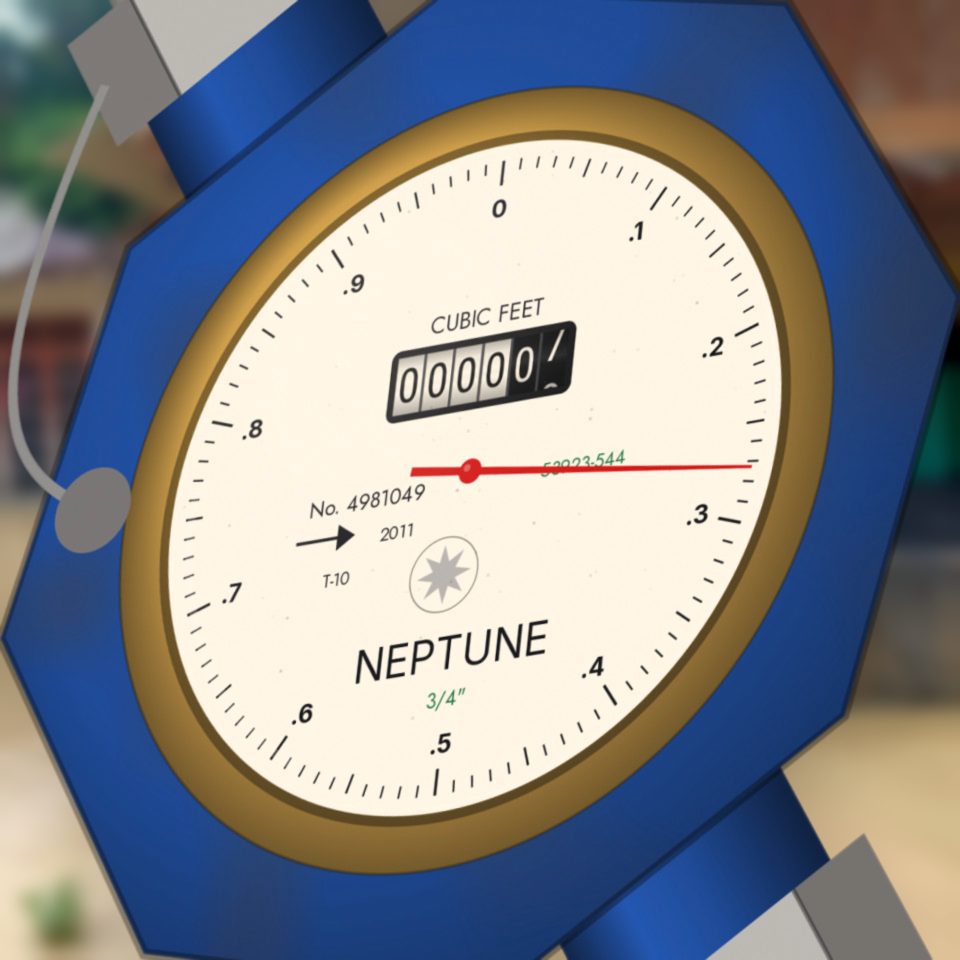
7.27 ft³
